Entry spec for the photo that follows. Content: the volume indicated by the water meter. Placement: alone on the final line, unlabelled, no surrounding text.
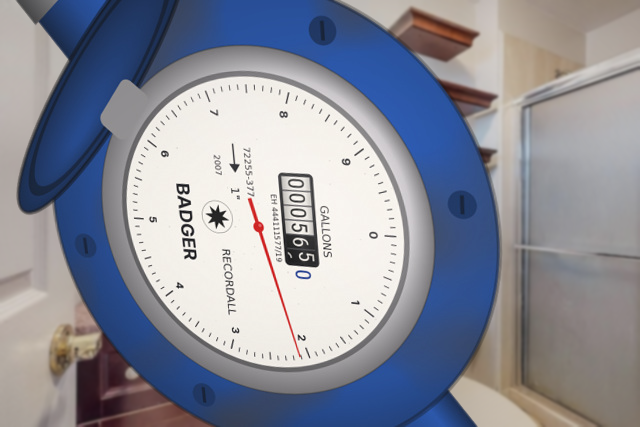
5652.1 gal
